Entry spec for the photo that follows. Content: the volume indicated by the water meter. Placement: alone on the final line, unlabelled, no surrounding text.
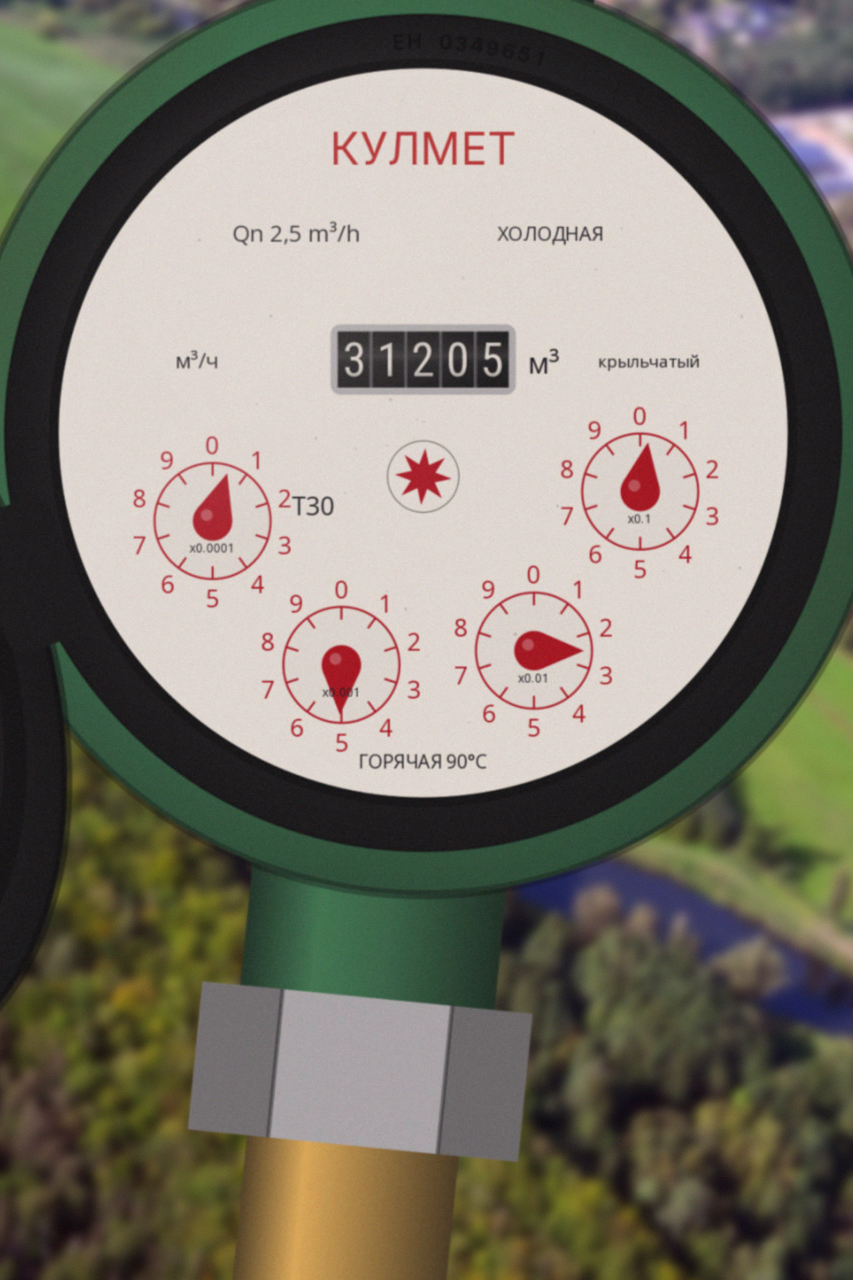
31205.0250 m³
